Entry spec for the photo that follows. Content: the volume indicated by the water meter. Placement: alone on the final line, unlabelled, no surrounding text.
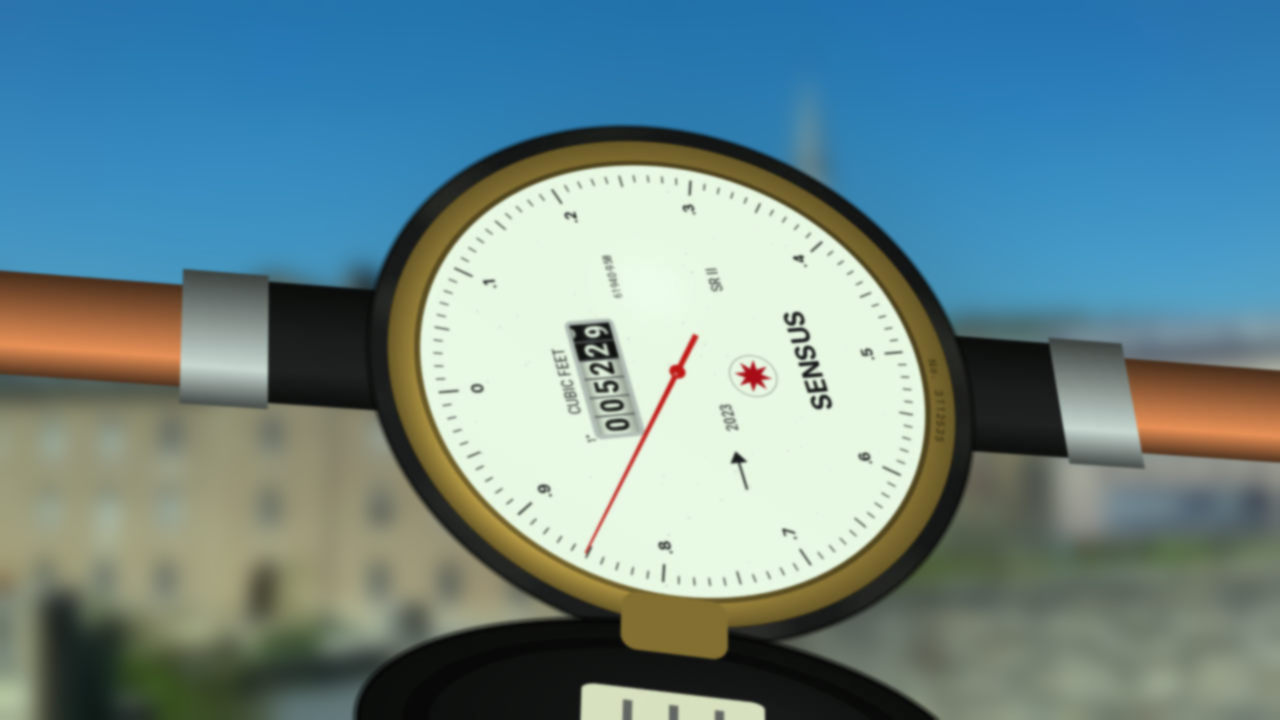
5228.85 ft³
